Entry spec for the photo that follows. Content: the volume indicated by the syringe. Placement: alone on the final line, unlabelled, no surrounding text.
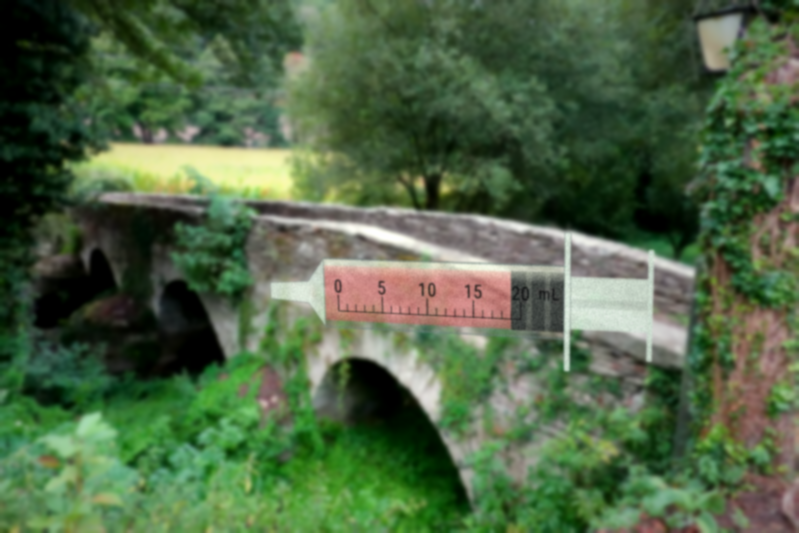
19 mL
